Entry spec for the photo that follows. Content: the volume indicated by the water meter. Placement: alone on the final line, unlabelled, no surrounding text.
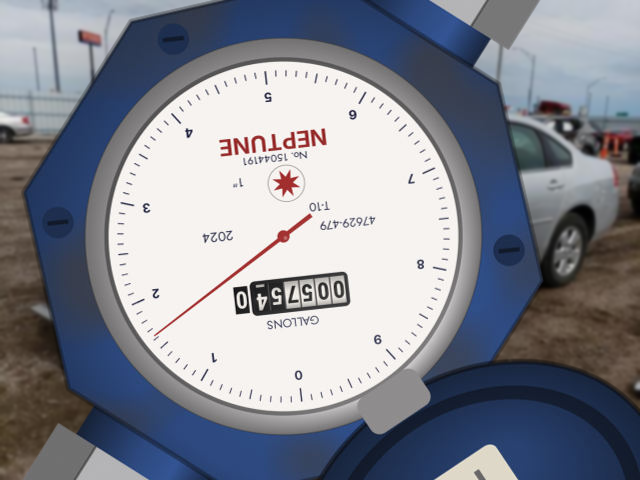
57541.6 gal
